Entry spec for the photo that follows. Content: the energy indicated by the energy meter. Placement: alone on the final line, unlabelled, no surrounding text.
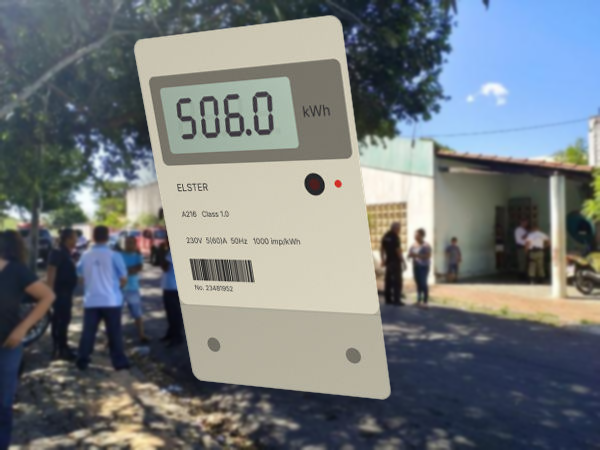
506.0 kWh
